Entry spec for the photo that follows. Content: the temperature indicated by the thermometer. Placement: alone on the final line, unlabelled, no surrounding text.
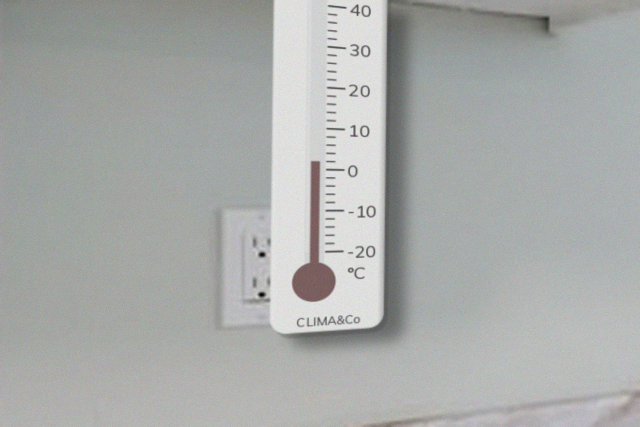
2 °C
